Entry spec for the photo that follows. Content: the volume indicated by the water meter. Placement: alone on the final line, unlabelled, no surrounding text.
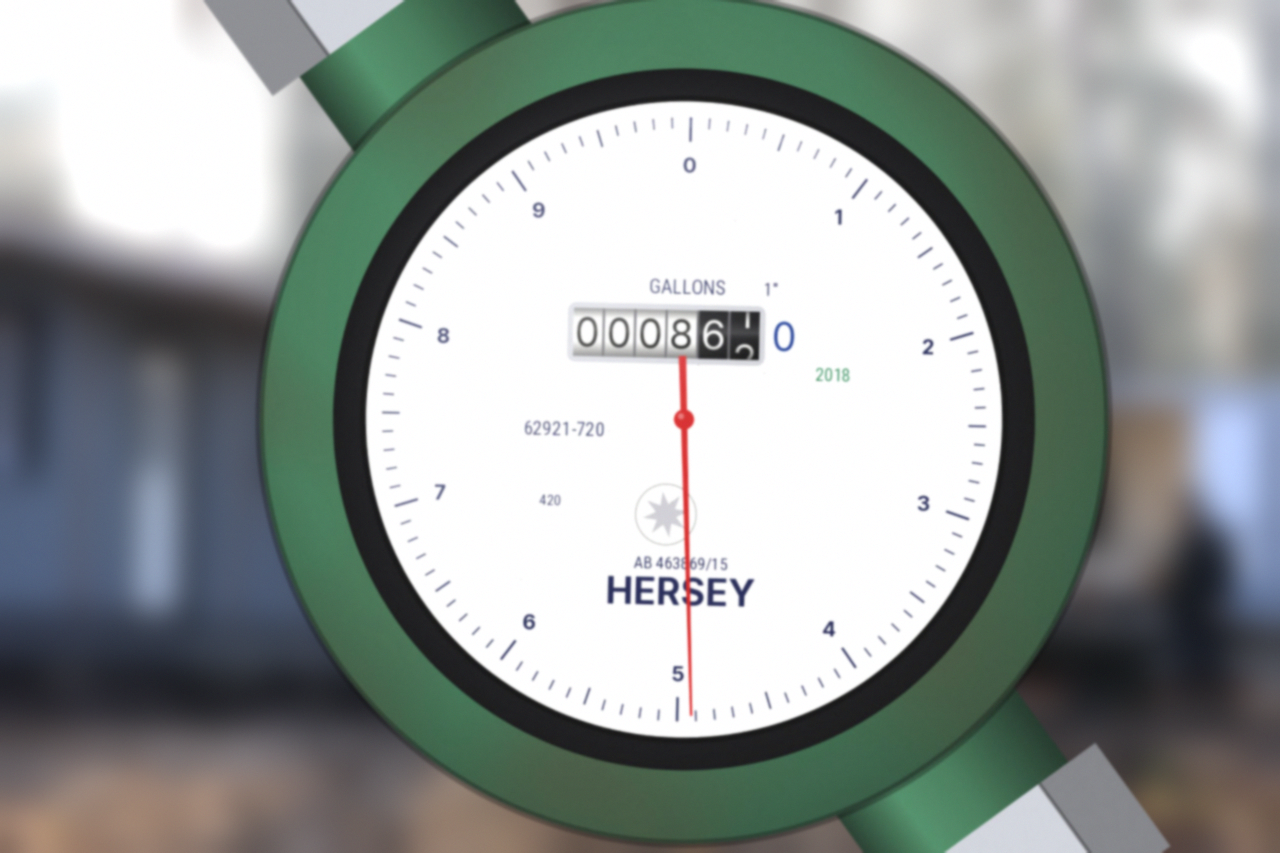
8614.9 gal
